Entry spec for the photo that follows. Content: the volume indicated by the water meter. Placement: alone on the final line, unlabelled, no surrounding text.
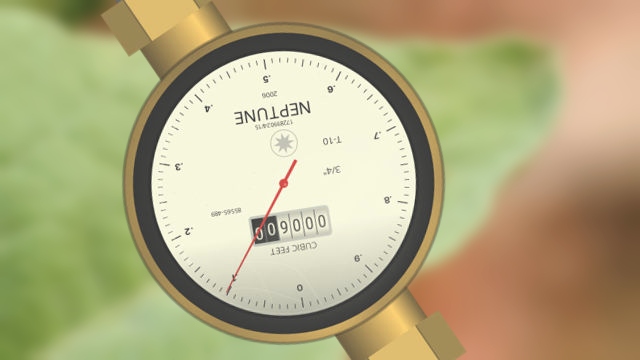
600.10 ft³
